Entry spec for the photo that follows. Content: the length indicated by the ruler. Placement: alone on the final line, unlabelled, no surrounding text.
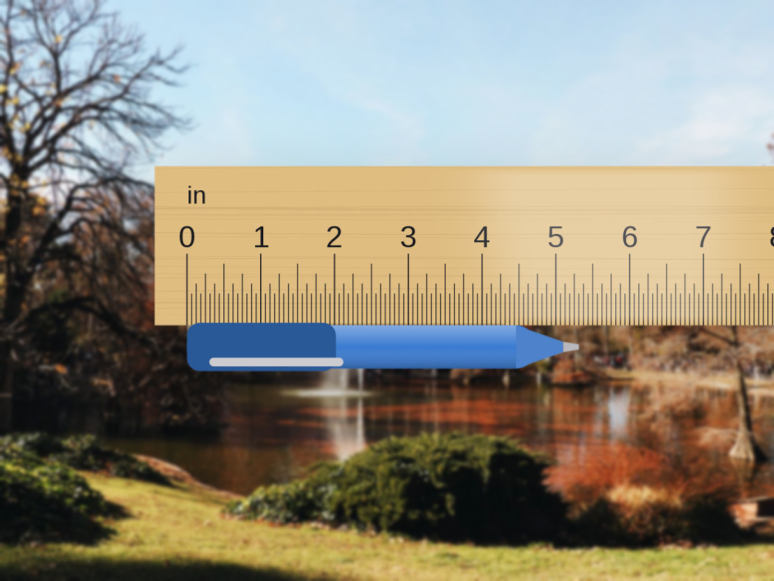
5.3125 in
